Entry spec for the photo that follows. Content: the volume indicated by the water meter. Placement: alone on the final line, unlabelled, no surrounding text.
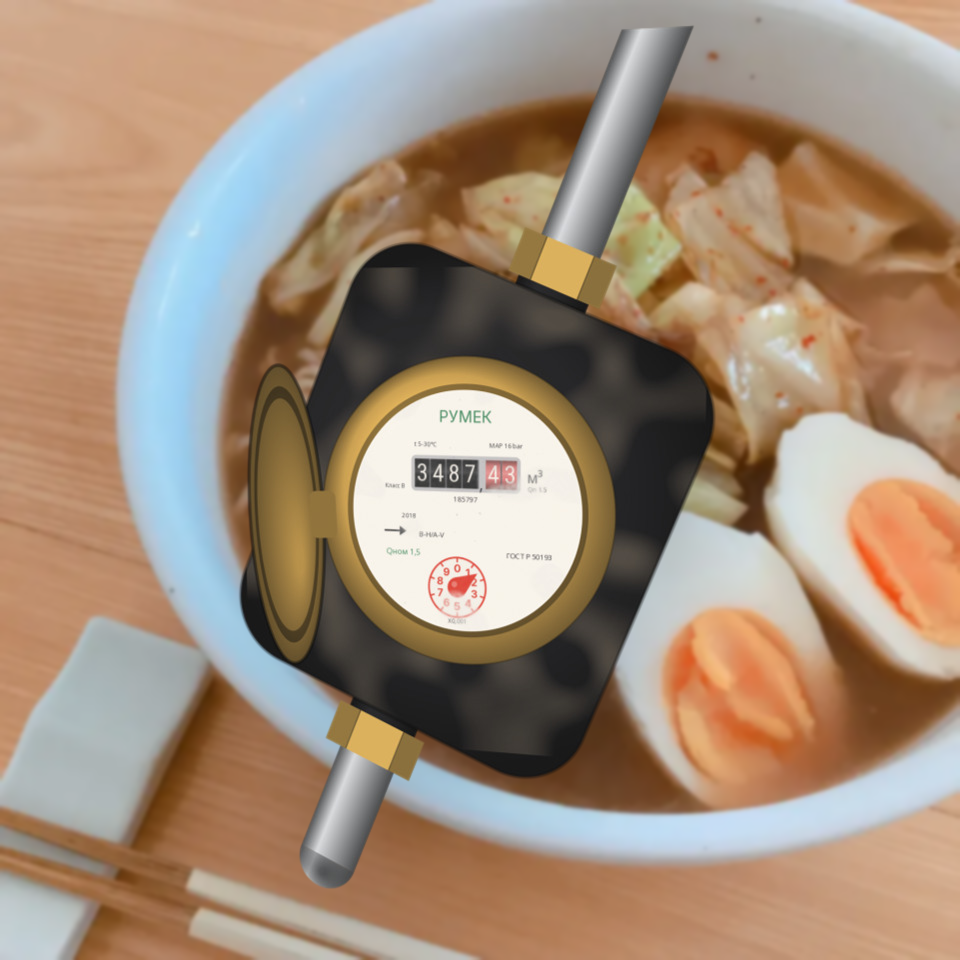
3487.431 m³
